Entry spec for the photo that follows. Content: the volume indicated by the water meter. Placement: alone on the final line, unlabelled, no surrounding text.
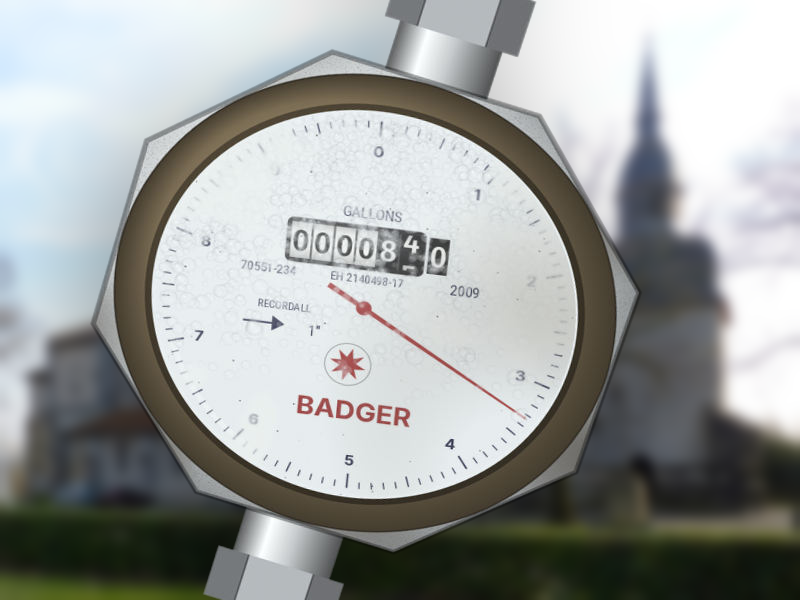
843.3 gal
